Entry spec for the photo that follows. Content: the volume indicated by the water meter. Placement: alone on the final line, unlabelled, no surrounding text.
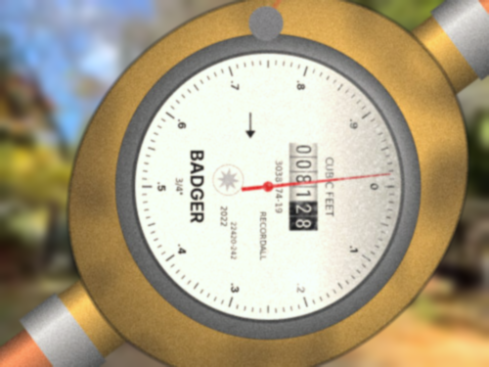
8127.98 ft³
